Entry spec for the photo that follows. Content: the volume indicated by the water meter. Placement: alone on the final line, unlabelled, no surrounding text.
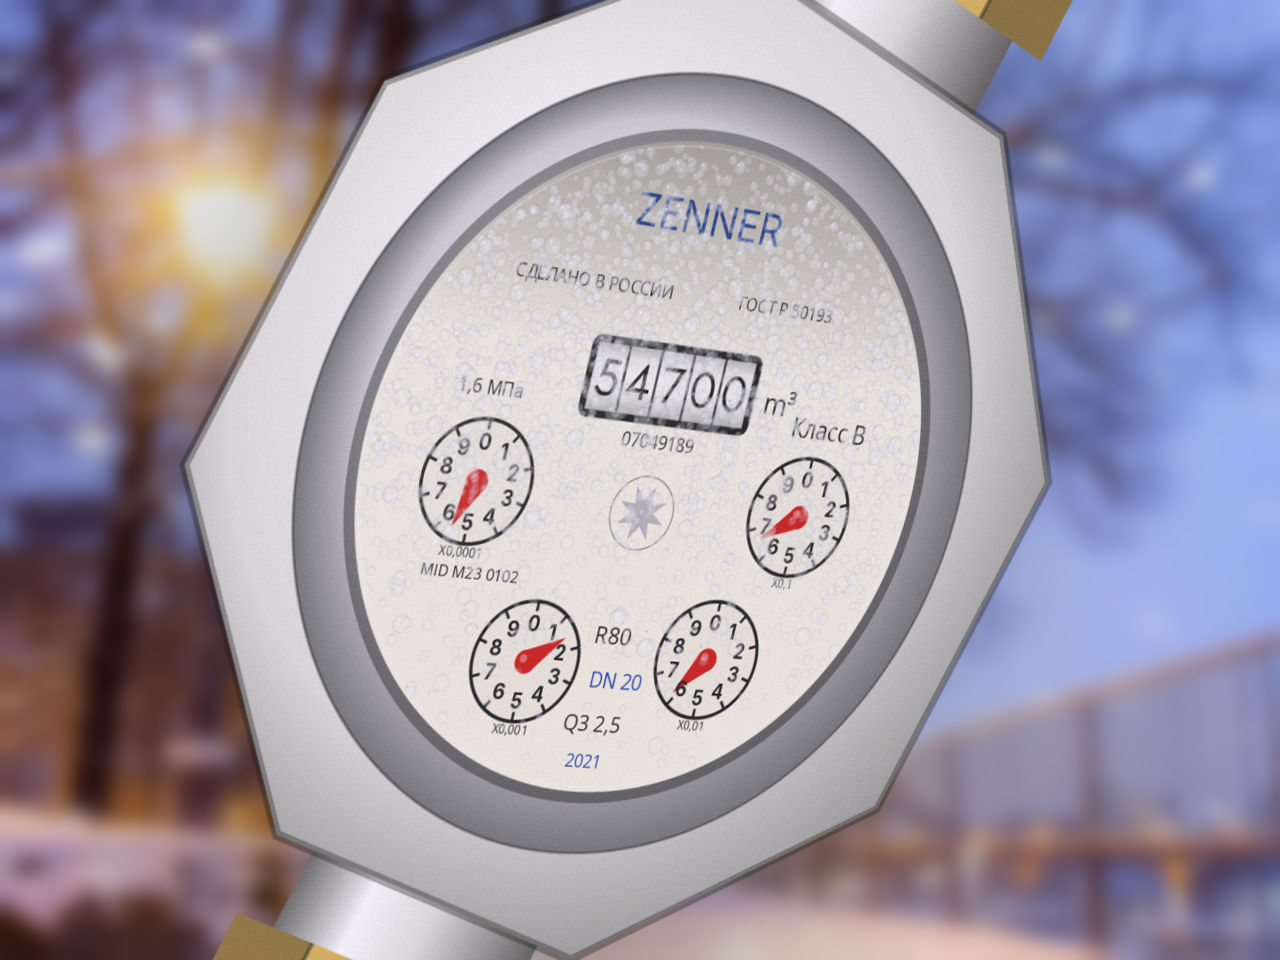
54700.6615 m³
